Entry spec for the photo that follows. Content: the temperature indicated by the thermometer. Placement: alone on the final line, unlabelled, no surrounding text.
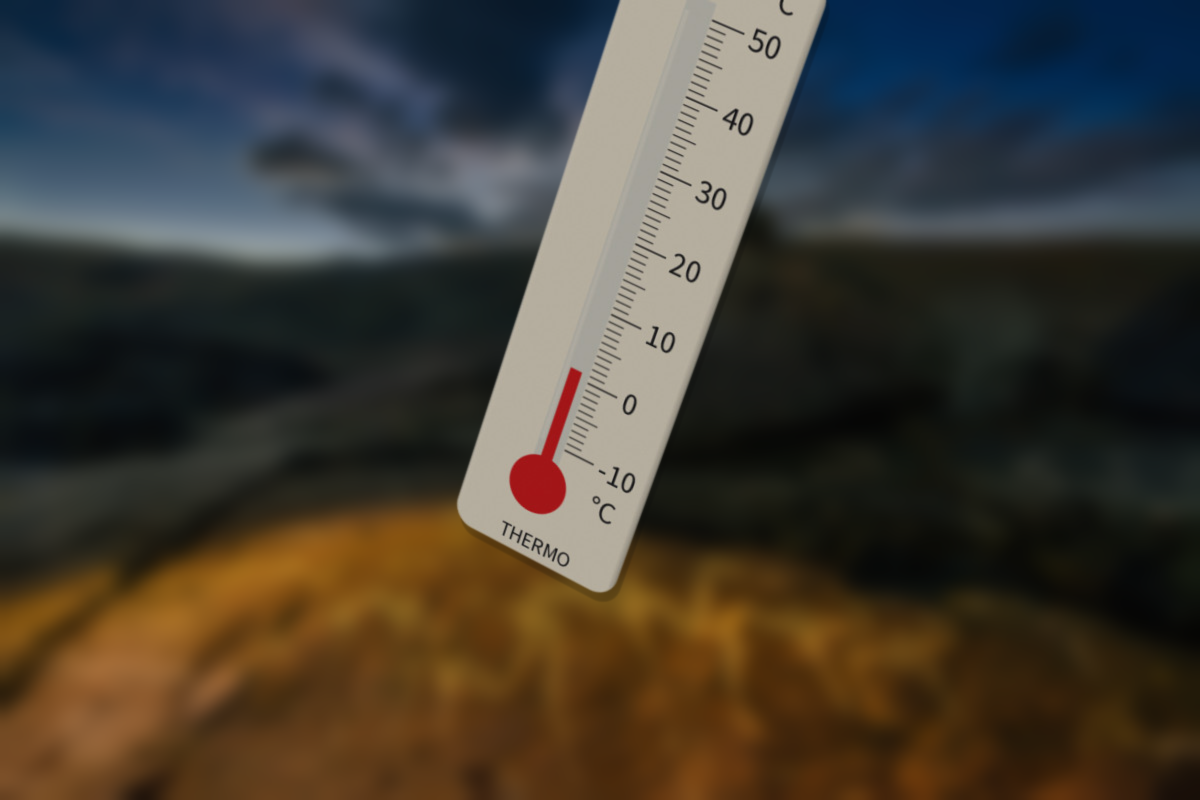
1 °C
